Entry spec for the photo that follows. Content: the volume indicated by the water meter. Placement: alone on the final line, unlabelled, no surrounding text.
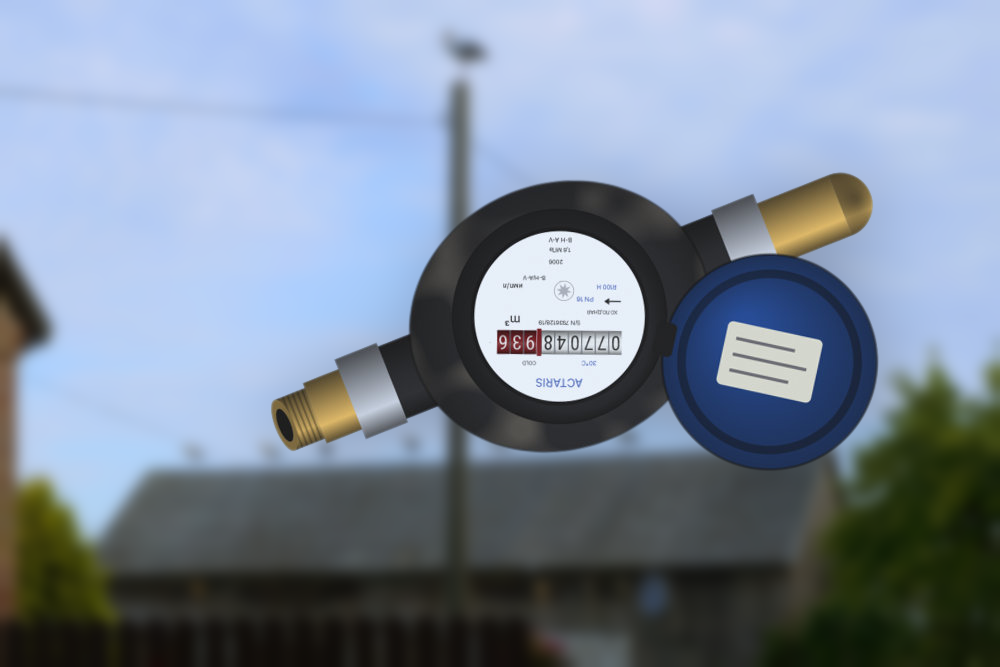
77048.936 m³
